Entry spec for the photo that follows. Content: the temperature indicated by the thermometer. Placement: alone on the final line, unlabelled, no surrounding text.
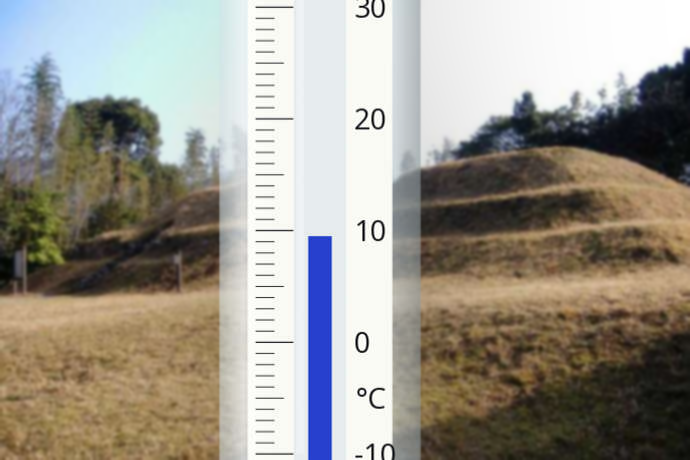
9.5 °C
